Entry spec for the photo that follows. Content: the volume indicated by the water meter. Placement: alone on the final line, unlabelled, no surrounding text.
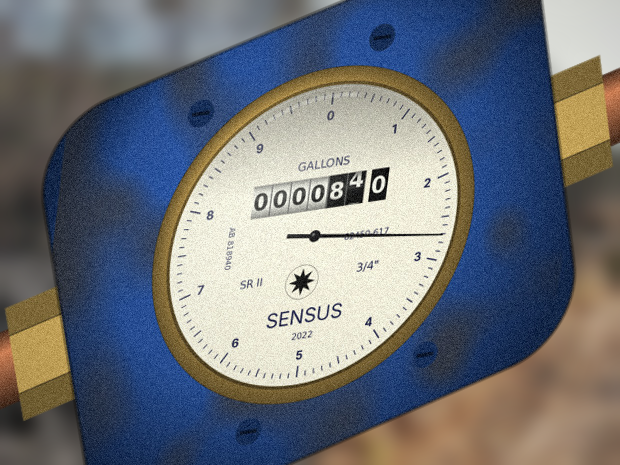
842.7 gal
